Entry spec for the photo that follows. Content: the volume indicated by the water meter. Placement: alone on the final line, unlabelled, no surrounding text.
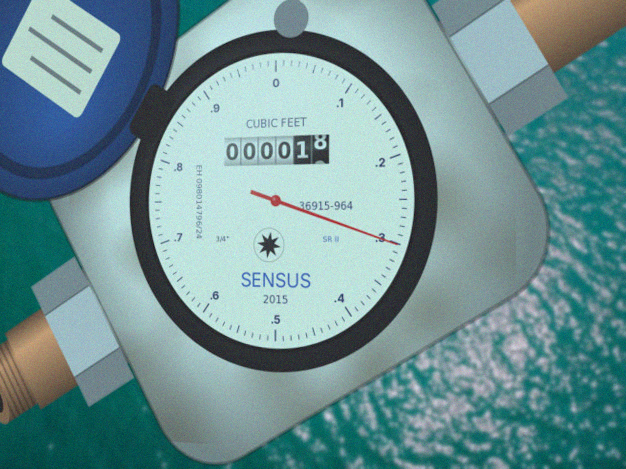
18.30 ft³
